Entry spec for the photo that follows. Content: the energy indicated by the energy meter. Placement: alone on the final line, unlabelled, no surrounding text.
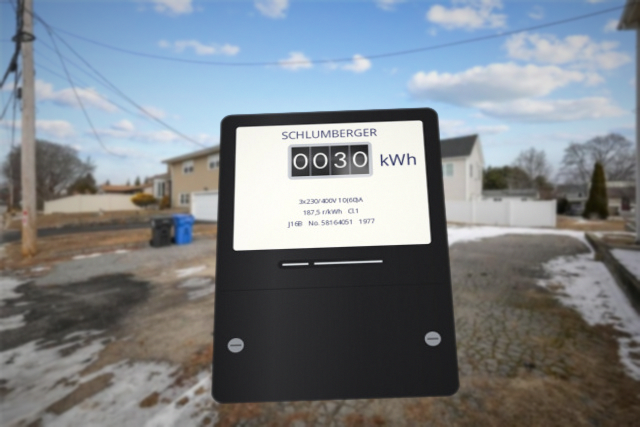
30 kWh
